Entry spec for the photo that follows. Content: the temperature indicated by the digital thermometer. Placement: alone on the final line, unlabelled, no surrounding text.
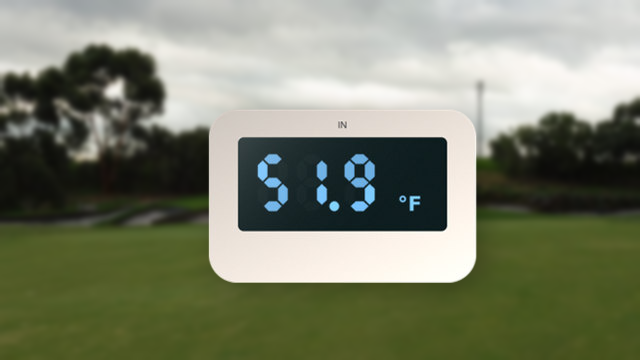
51.9 °F
